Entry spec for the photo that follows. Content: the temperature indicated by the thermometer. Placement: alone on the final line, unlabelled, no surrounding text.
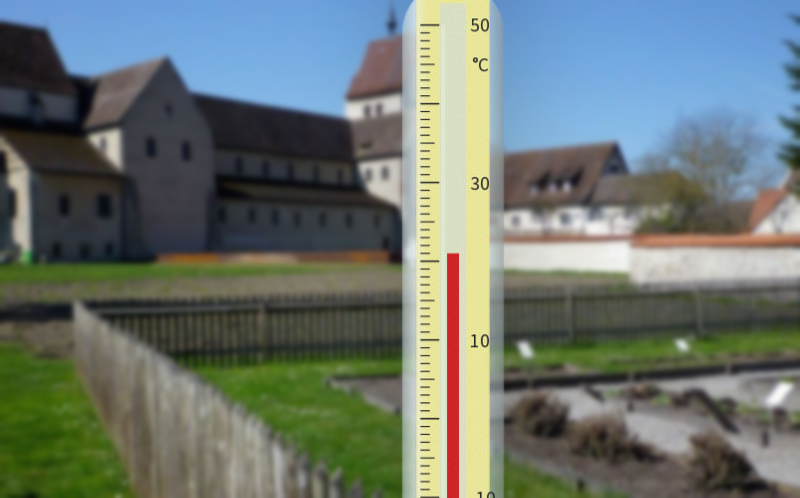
21 °C
